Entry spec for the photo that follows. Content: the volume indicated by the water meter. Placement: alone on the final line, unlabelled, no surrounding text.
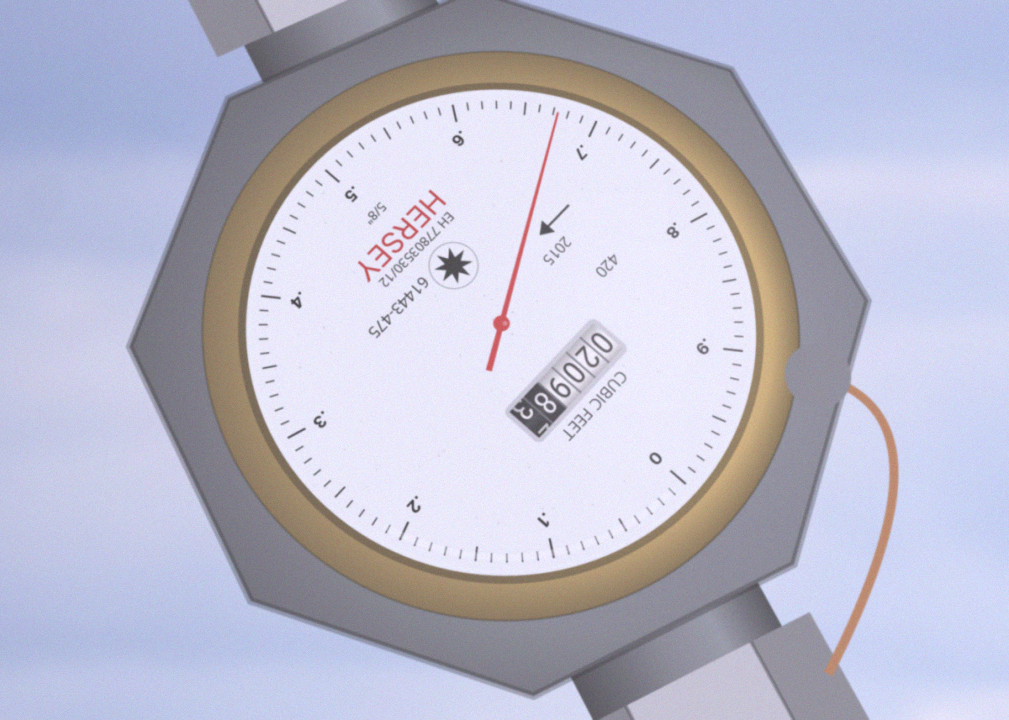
20982.67 ft³
